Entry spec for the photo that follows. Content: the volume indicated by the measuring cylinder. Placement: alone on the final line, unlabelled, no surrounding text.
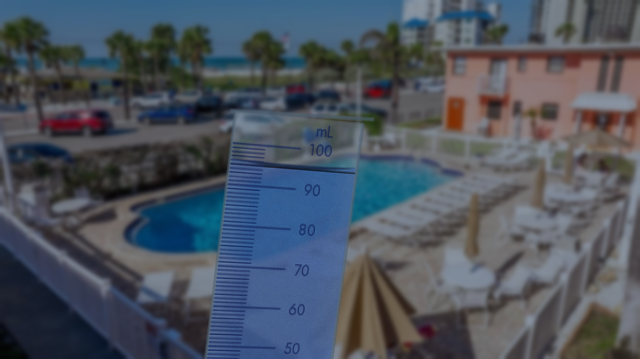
95 mL
